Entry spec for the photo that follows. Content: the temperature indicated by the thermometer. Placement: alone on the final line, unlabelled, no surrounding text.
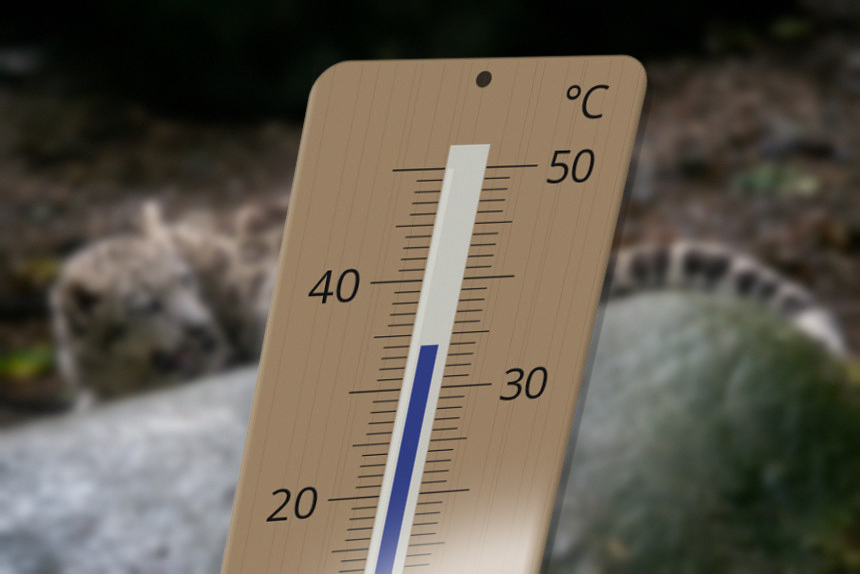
34 °C
